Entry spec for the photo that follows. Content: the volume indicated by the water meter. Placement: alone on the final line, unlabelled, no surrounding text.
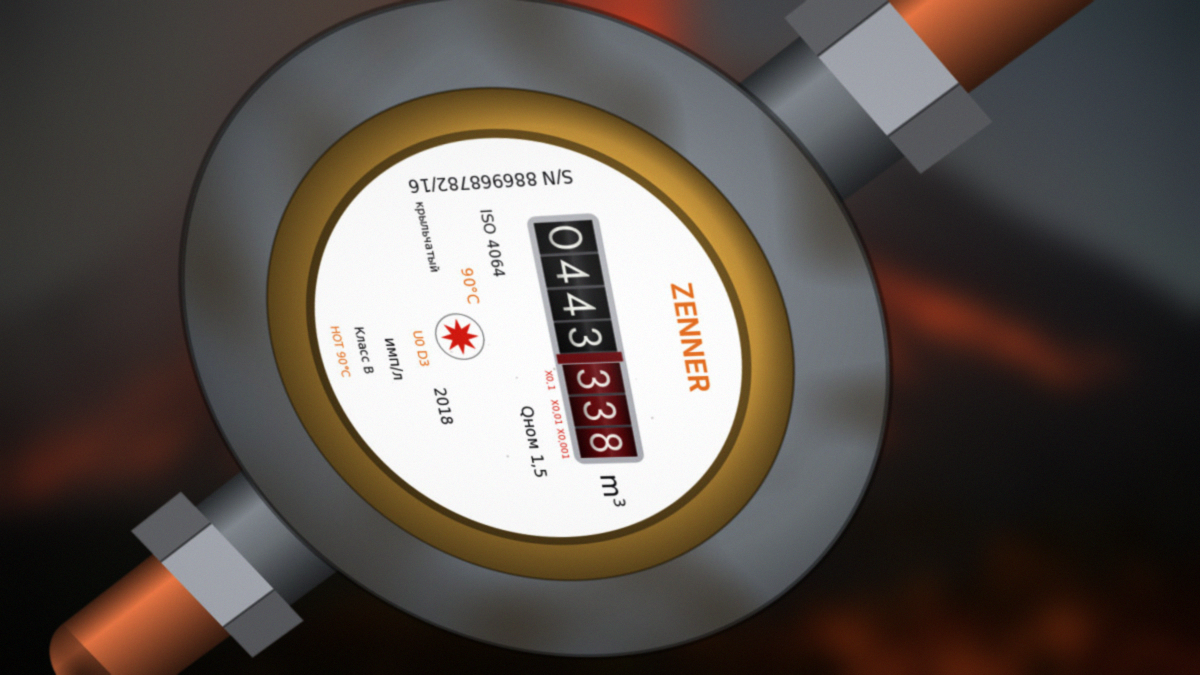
443.338 m³
